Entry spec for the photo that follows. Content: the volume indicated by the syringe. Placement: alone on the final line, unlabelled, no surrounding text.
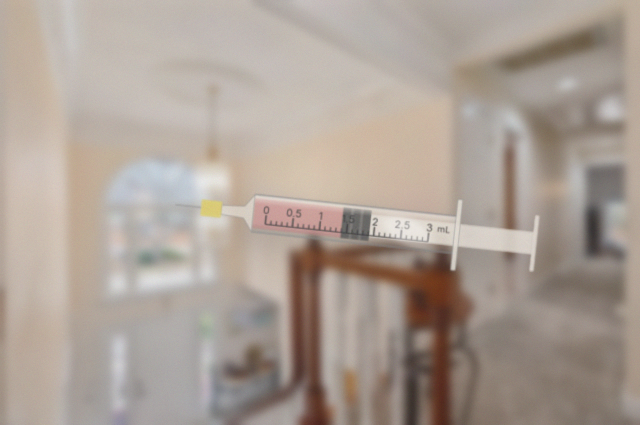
1.4 mL
